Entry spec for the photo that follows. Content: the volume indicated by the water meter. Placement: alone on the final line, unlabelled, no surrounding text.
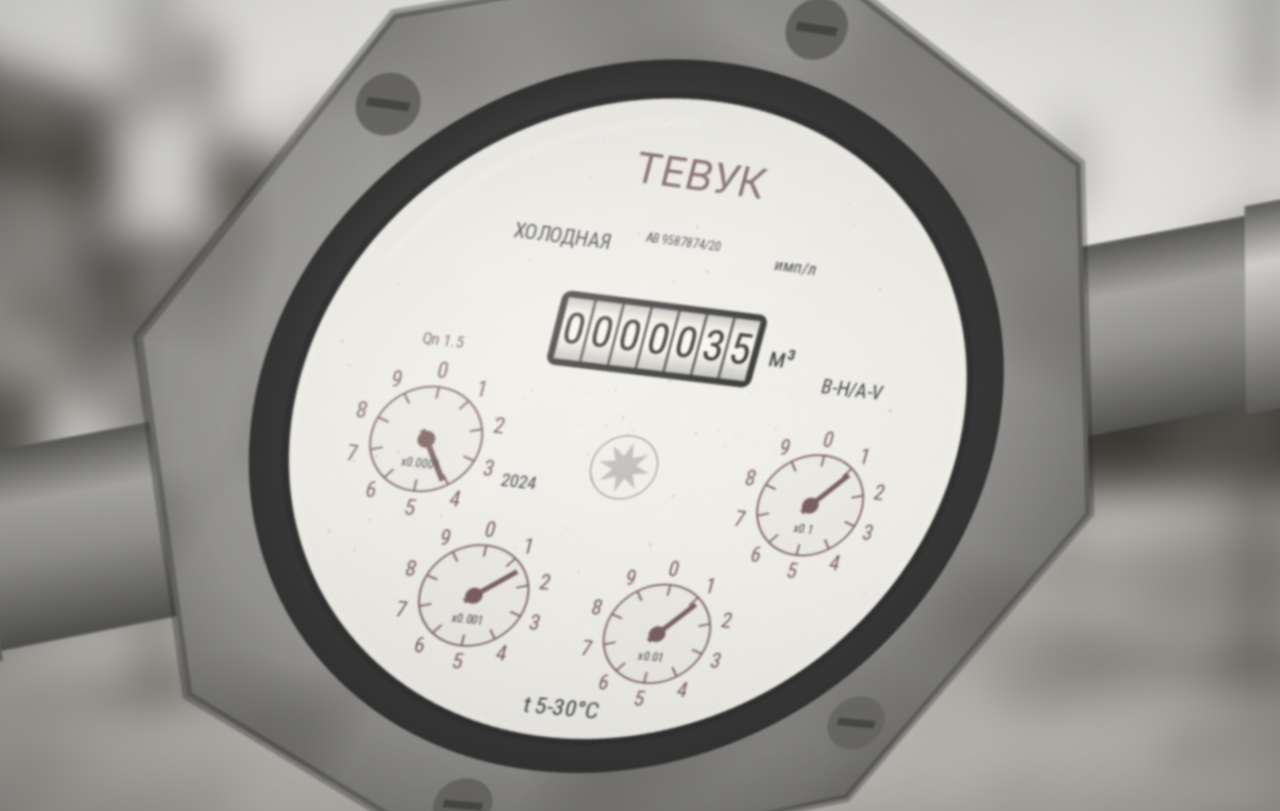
35.1114 m³
